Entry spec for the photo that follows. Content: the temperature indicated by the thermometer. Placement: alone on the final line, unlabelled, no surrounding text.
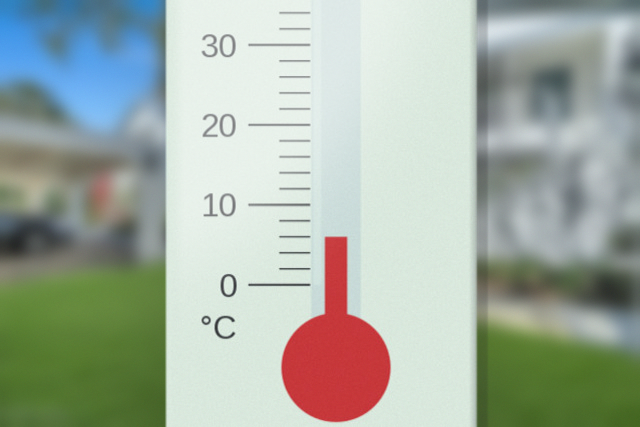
6 °C
